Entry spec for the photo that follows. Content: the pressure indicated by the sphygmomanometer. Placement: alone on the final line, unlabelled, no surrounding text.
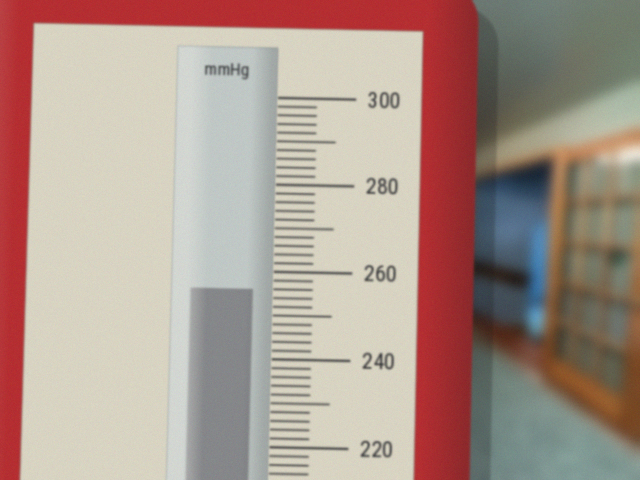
256 mmHg
